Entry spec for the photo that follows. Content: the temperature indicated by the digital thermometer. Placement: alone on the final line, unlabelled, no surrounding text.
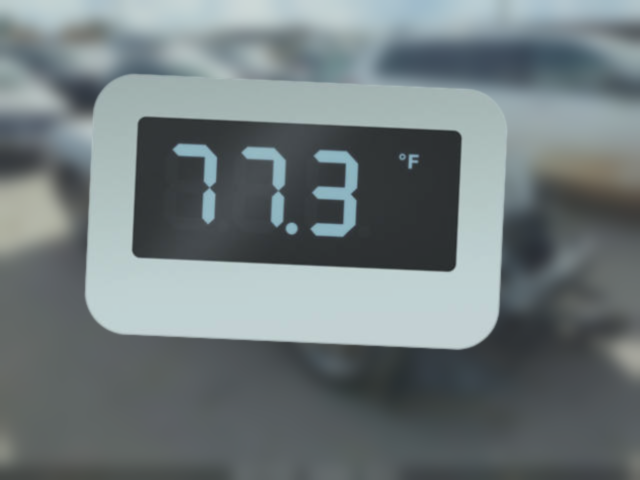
77.3 °F
